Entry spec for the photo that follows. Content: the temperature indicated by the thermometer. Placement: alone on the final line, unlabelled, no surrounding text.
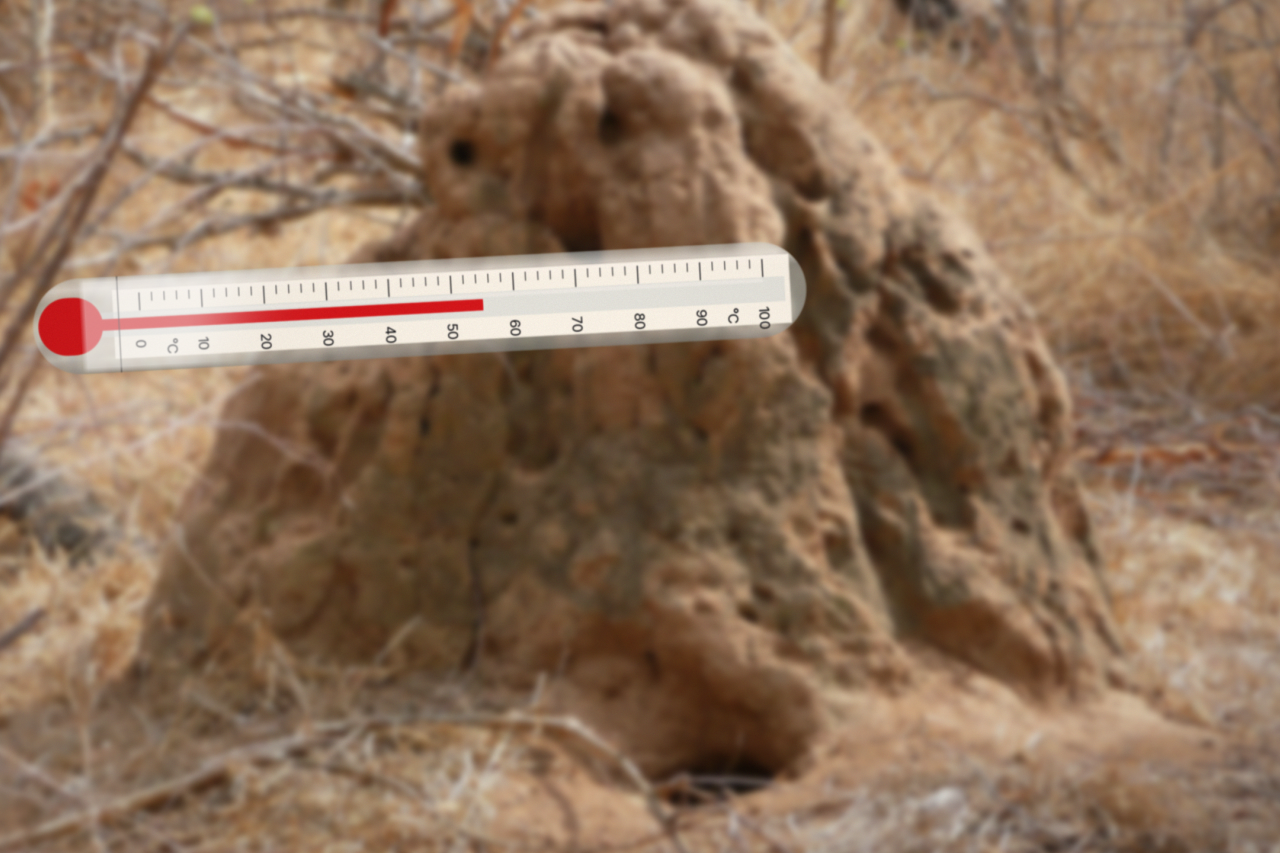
55 °C
